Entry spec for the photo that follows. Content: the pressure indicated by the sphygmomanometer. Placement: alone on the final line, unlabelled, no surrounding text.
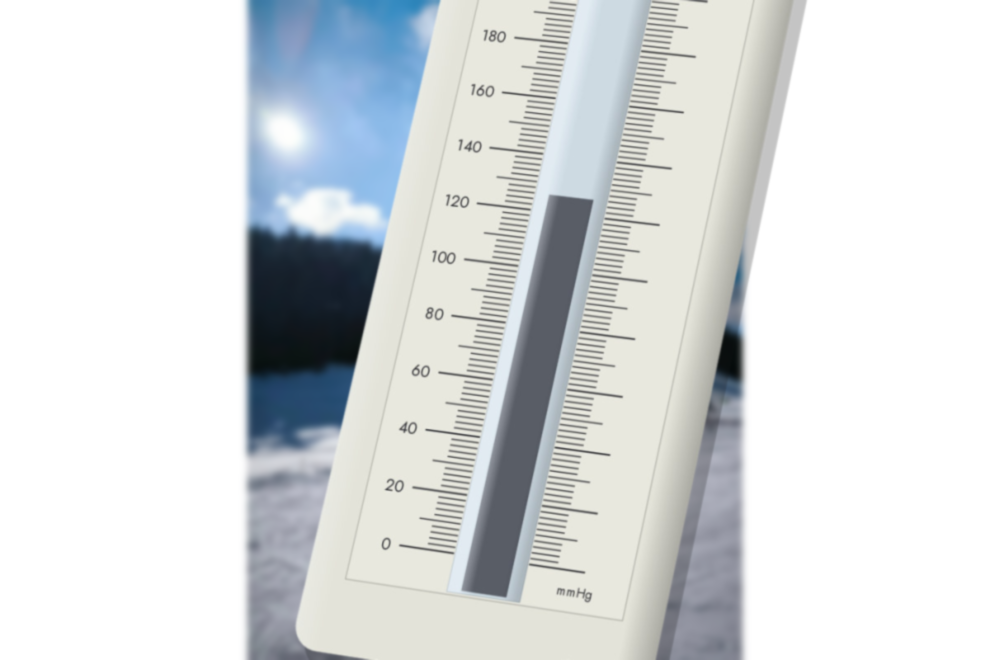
126 mmHg
